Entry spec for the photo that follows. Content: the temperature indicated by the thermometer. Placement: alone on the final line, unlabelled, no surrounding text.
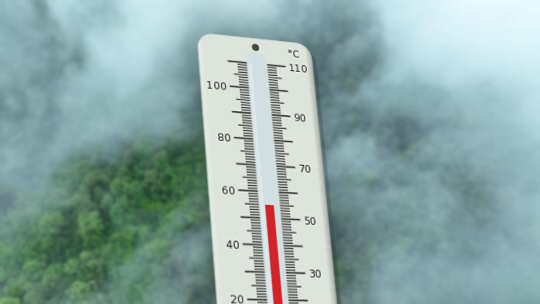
55 °C
